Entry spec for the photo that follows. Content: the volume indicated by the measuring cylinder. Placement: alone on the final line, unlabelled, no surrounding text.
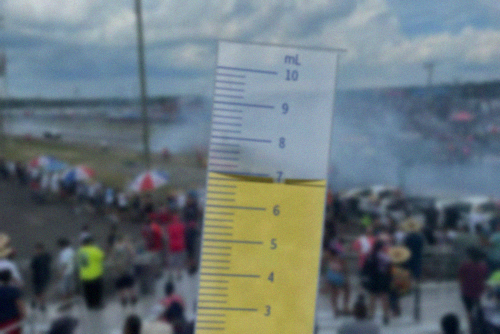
6.8 mL
